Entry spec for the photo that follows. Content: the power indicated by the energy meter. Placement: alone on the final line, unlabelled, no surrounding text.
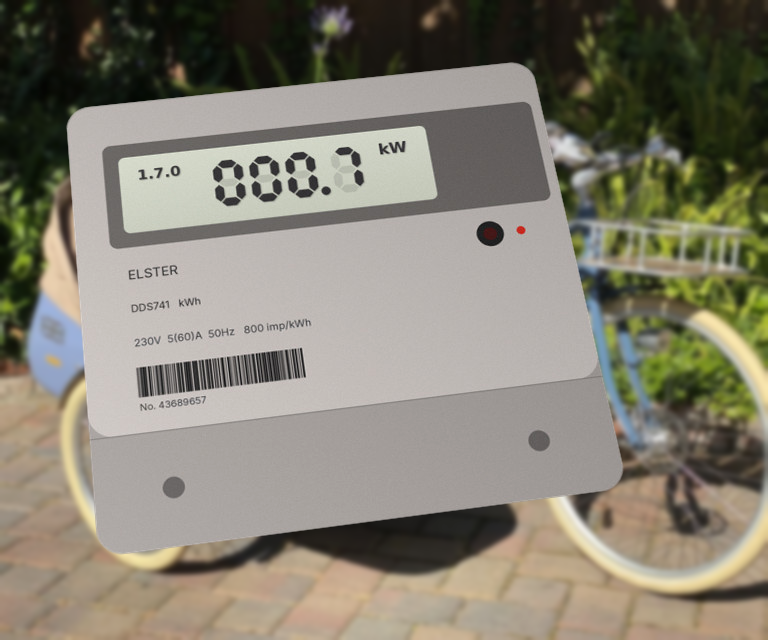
0.7 kW
